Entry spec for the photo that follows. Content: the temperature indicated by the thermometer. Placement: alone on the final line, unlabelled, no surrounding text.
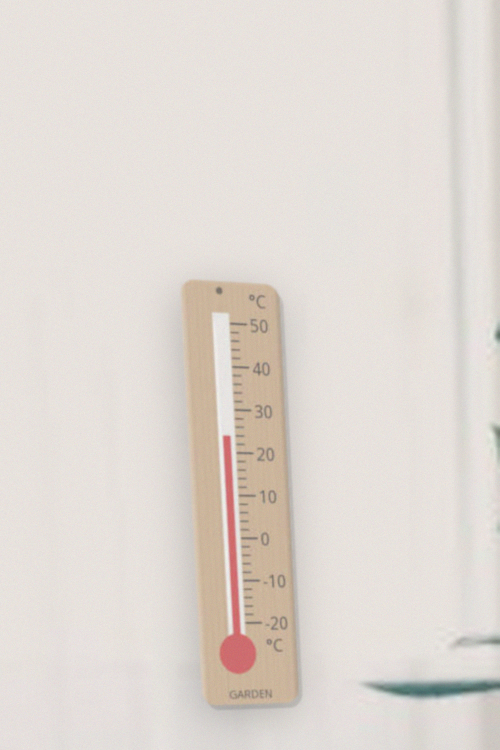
24 °C
